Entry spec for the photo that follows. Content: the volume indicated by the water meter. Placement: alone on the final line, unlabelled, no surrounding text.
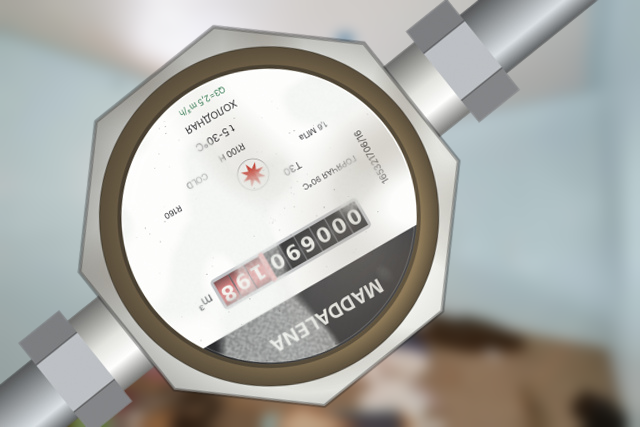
690.198 m³
